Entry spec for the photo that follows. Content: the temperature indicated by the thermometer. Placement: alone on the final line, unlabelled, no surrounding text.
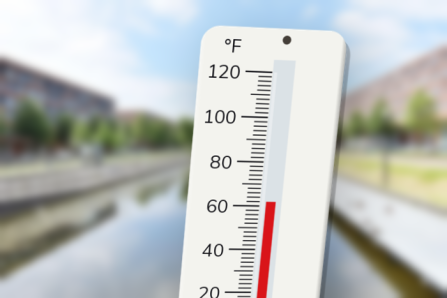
62 °F
